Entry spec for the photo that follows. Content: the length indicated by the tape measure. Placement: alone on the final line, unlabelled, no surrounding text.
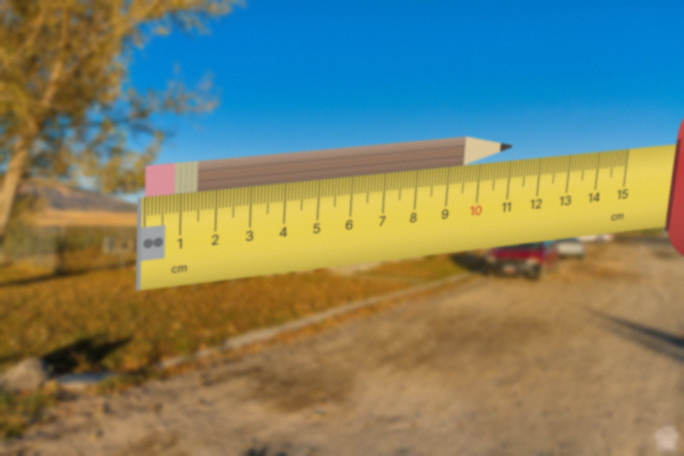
11 cm
